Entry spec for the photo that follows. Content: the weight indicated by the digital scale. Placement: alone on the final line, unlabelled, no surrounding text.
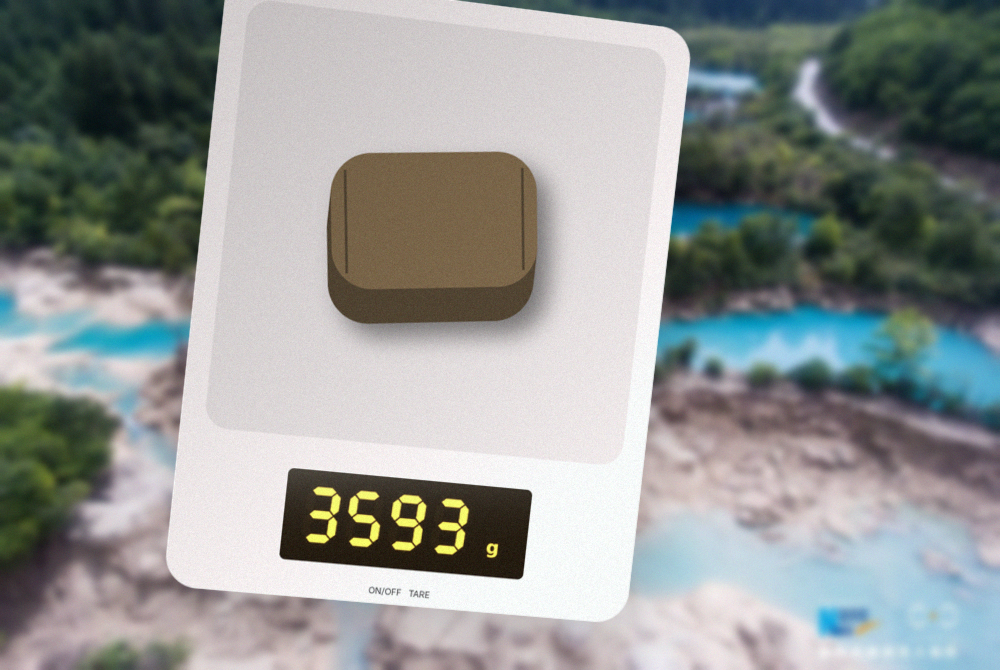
3593 g
